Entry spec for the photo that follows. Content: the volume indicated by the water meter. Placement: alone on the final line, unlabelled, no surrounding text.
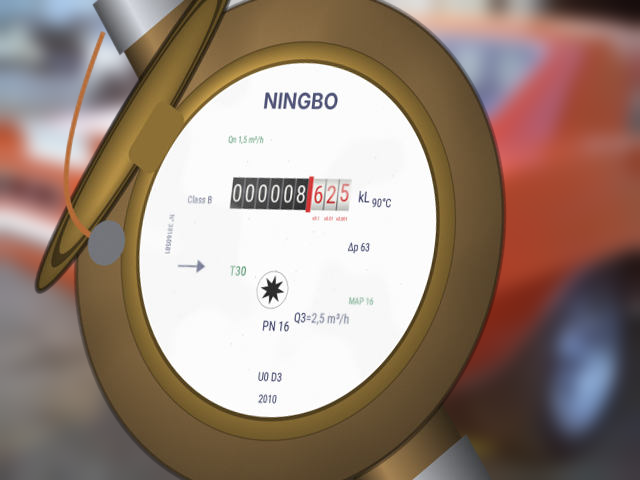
8.625 kL
